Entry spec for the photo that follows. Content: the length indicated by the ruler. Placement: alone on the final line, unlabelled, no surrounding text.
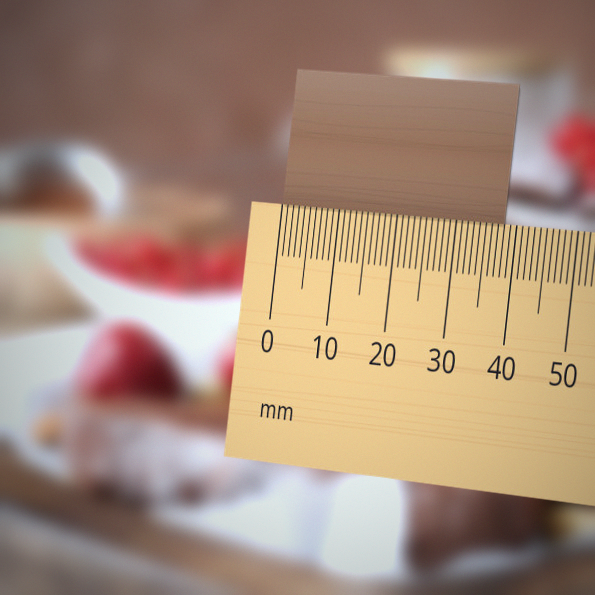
38 mm
